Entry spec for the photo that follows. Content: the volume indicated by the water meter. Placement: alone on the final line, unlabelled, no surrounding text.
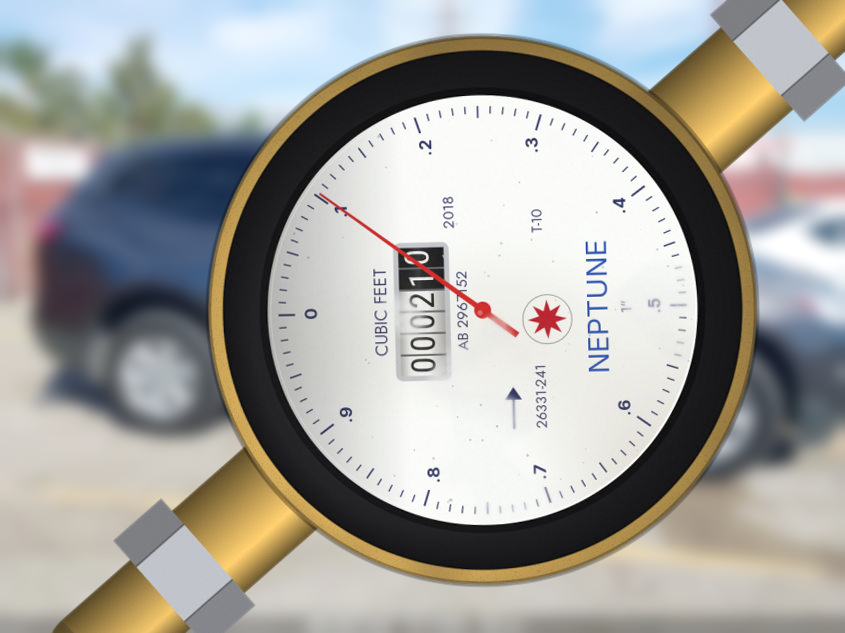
210.10 ft³
